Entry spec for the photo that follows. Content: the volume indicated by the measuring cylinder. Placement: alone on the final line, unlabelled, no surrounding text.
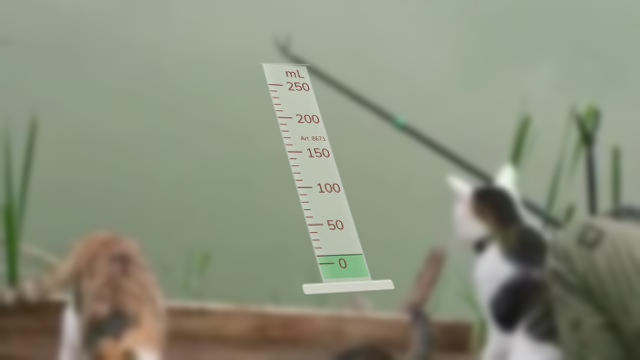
10 mL
